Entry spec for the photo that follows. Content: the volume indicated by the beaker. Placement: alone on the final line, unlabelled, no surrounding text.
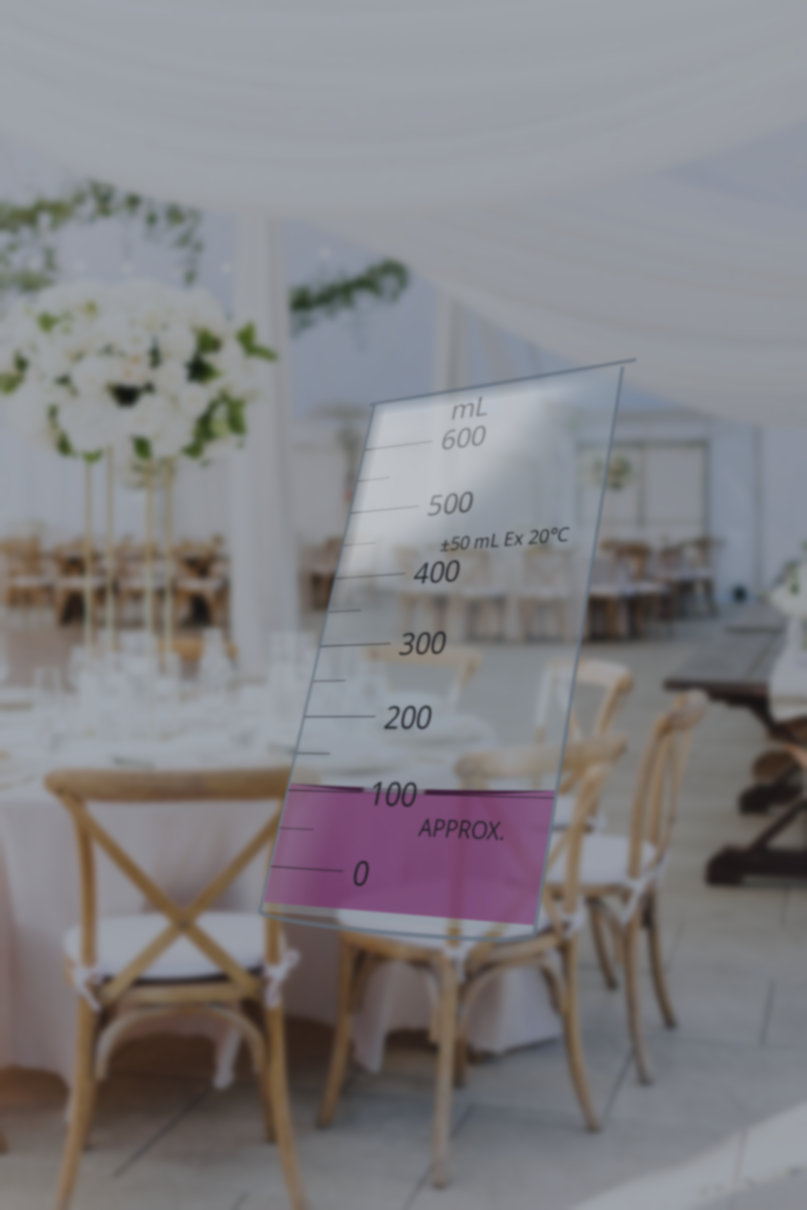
100 mL
